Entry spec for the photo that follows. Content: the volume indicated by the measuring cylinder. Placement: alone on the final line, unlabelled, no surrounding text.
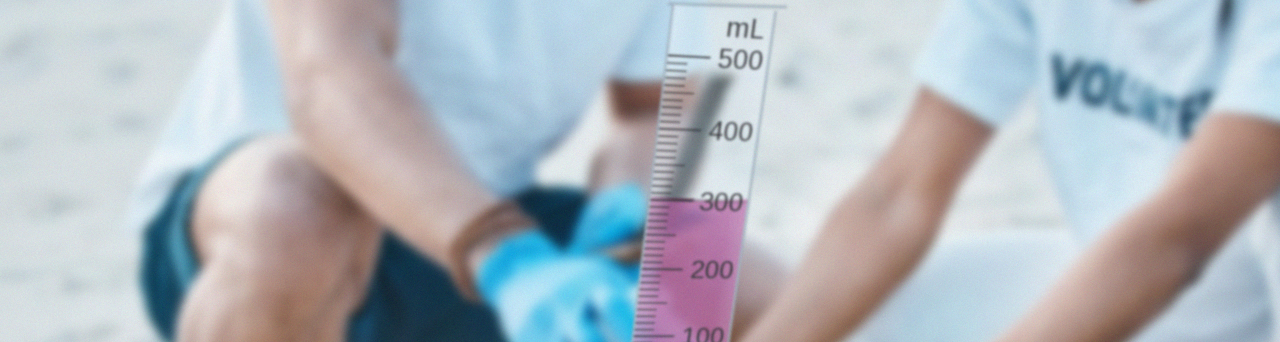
300 mL
